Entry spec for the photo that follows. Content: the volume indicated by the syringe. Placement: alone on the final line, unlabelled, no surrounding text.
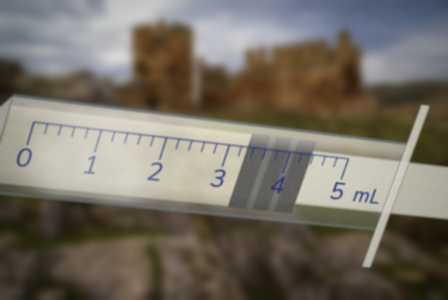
3.3 mL
